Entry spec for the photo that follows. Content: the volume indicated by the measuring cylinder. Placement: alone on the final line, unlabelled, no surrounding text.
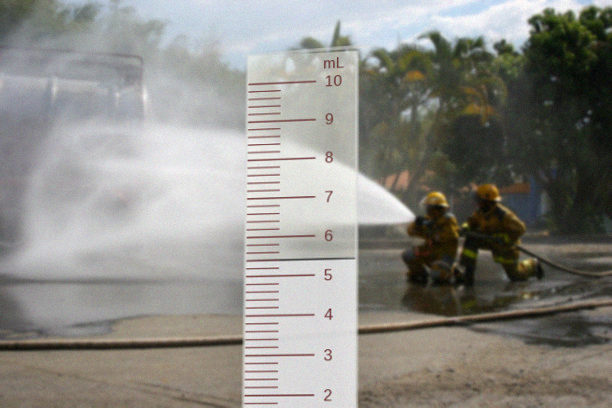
5.4 mL
